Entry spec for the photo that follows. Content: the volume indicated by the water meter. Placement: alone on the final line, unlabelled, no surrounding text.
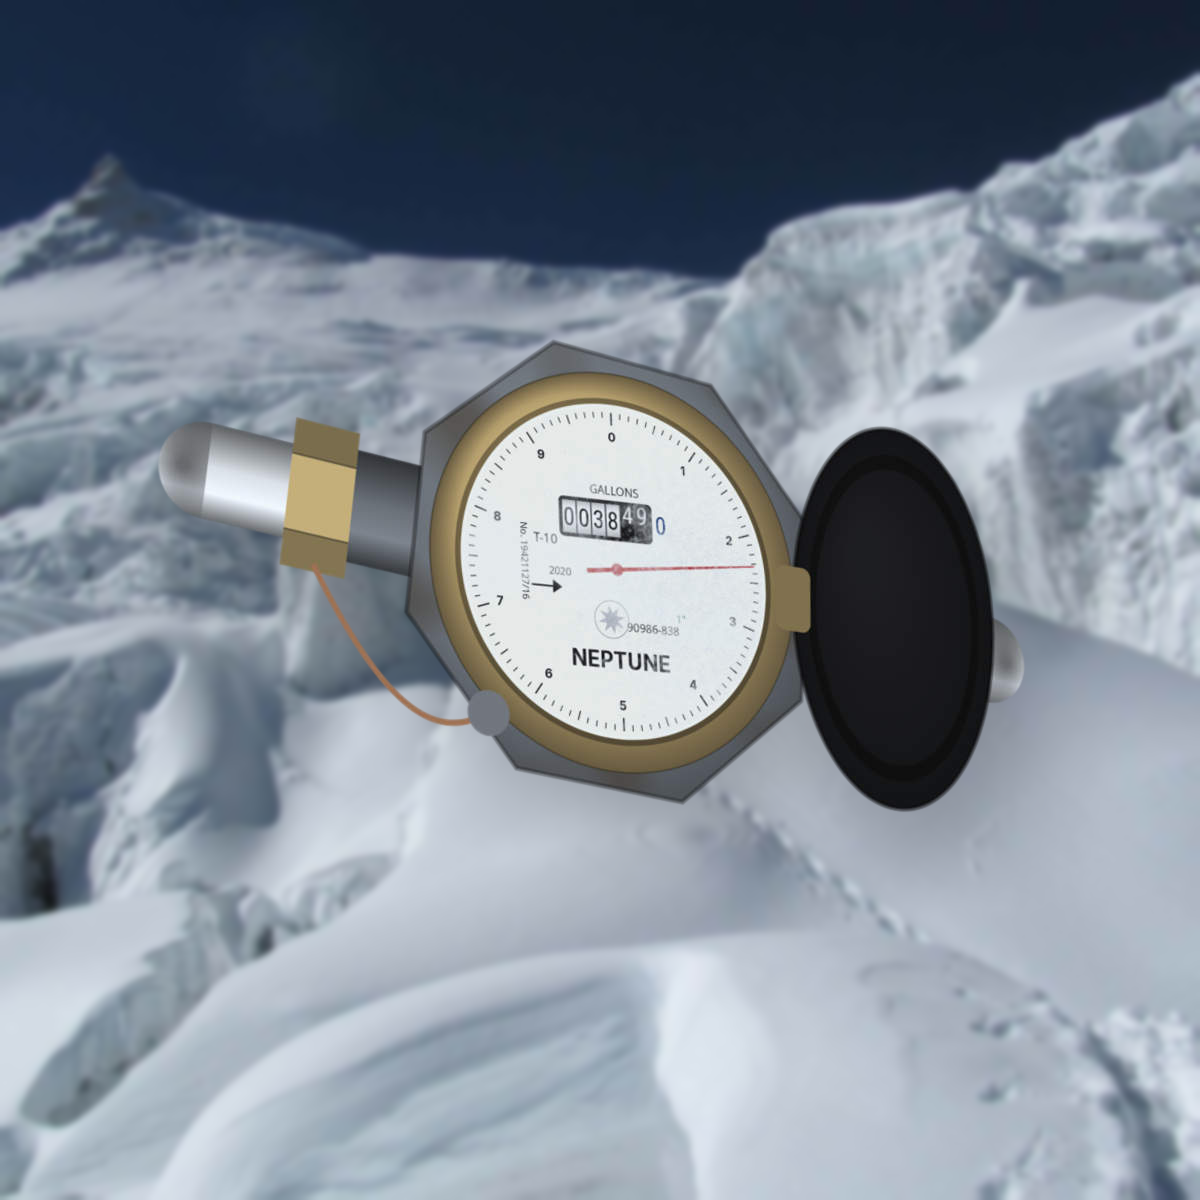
38492.3 gal
